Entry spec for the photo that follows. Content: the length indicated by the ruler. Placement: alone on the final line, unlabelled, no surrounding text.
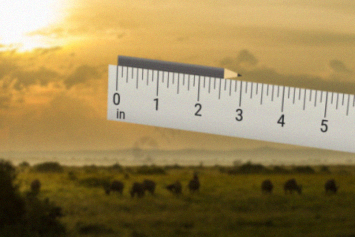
3 in
